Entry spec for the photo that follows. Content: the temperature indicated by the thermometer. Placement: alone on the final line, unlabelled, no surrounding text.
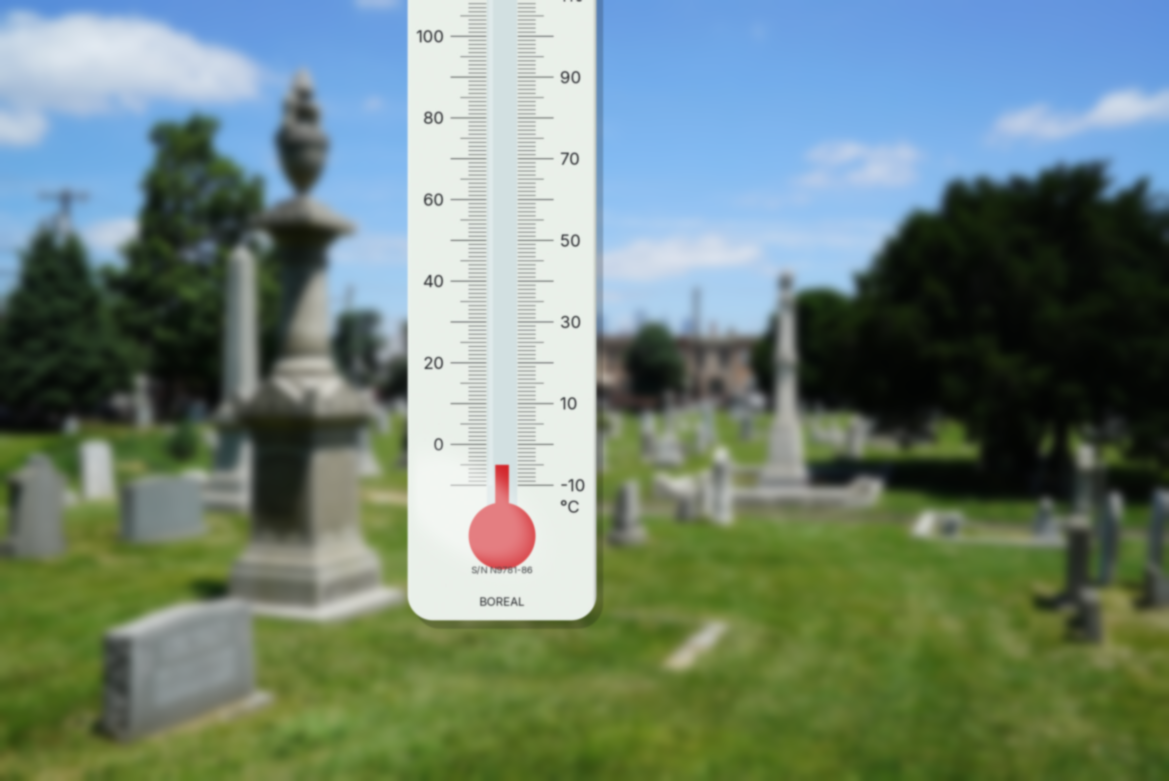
-5 °C
